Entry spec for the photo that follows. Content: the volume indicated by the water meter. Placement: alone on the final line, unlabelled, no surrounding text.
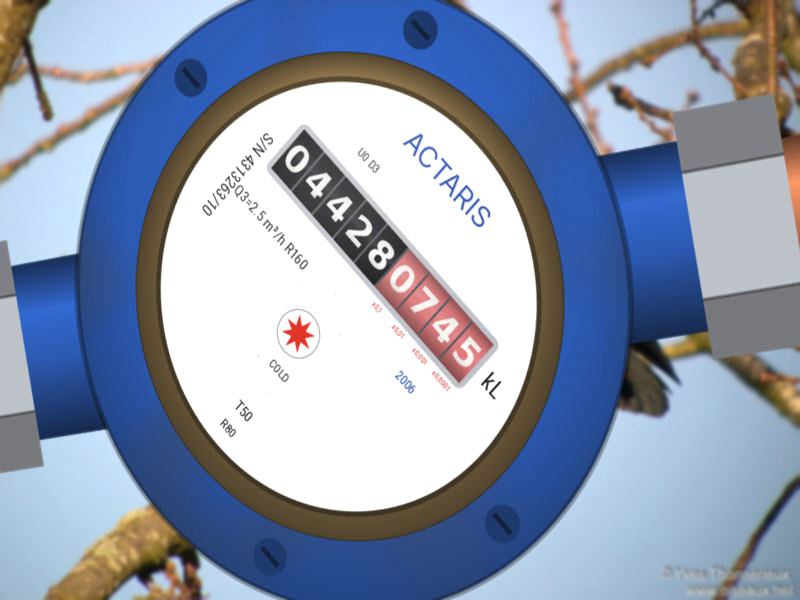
4428.0745 kL
